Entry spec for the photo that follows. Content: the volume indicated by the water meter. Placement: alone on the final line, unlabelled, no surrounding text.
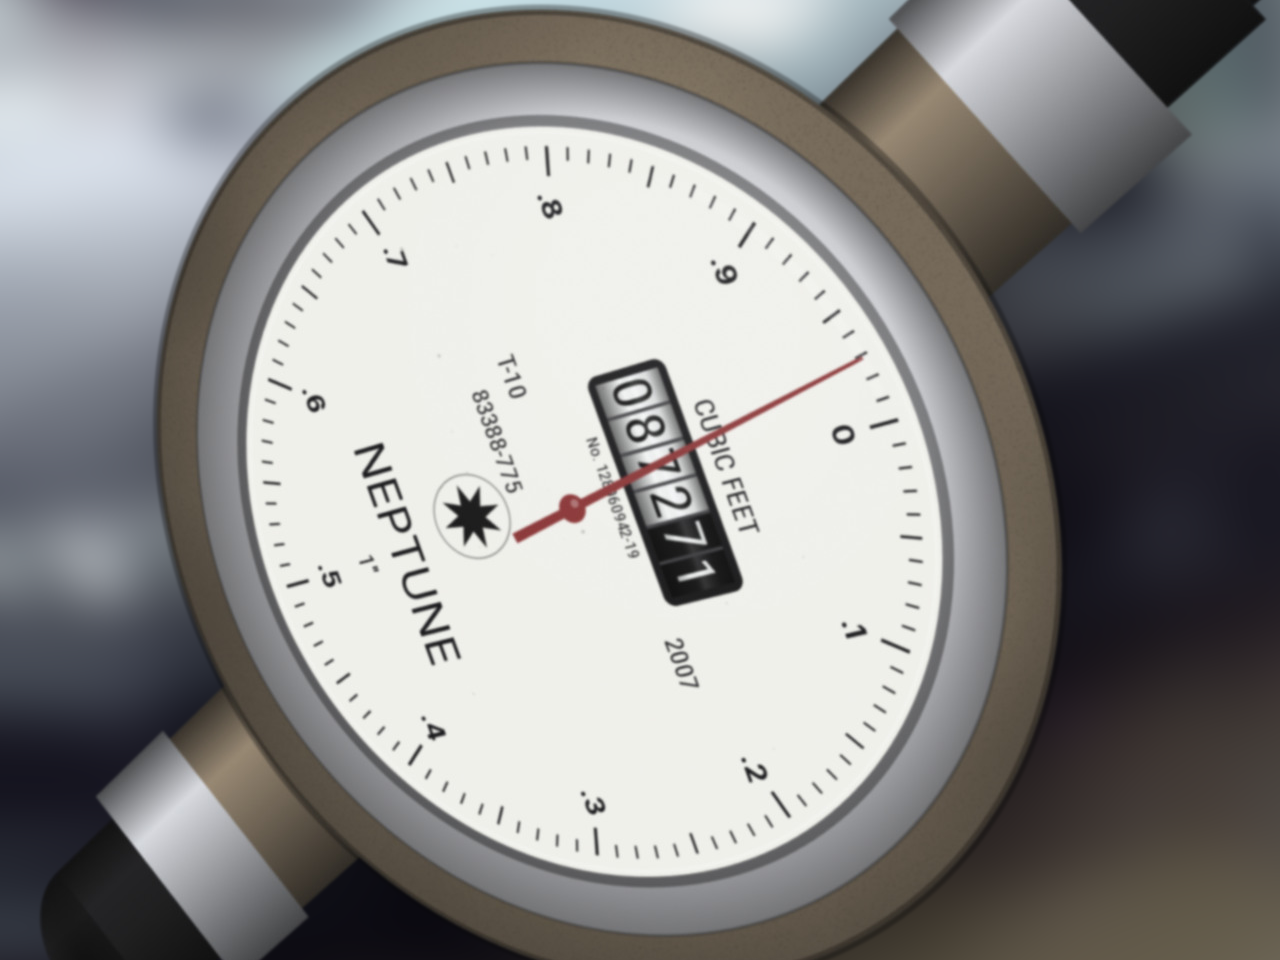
87270.97 ft³
